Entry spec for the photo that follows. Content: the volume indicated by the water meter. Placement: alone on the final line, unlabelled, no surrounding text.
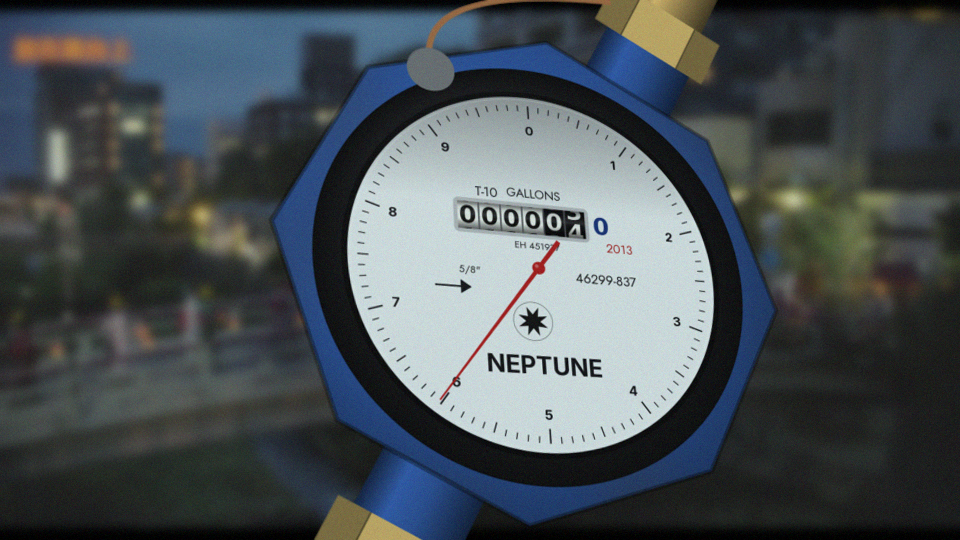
36.0 gal
